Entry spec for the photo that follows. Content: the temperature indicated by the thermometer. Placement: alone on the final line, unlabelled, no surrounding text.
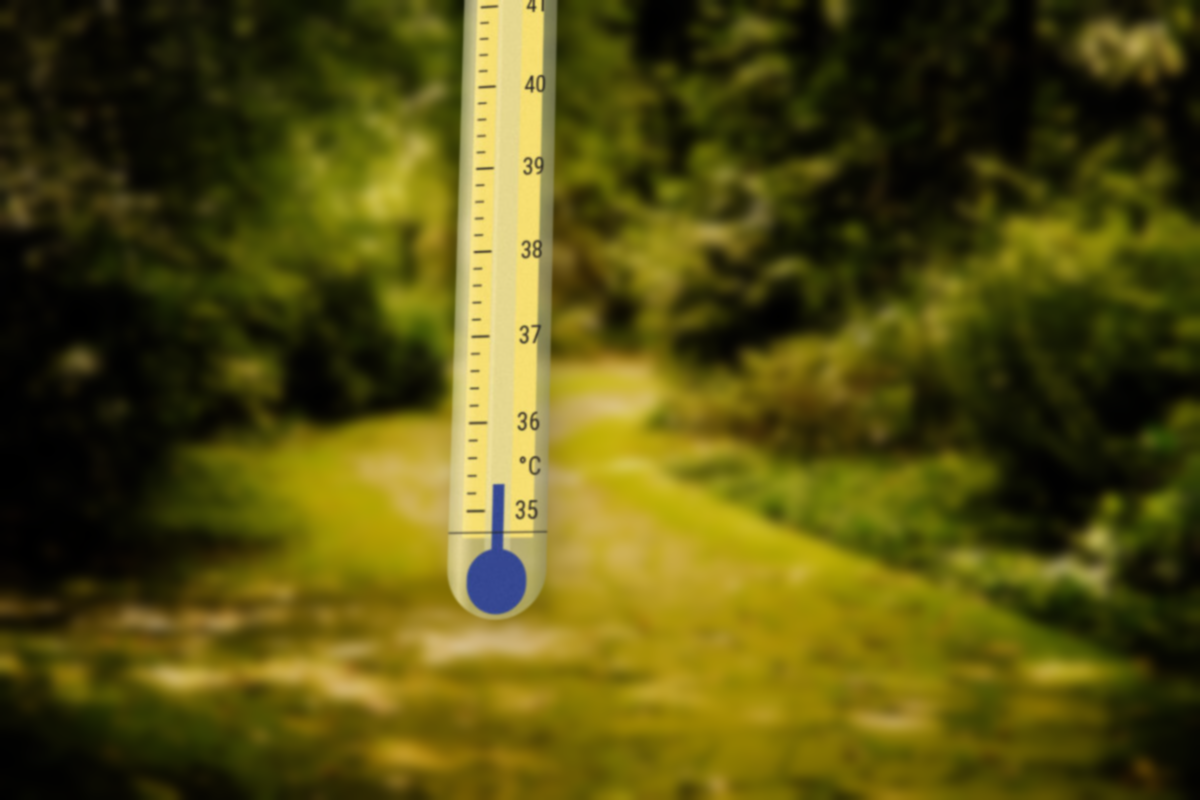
35.3 °C
